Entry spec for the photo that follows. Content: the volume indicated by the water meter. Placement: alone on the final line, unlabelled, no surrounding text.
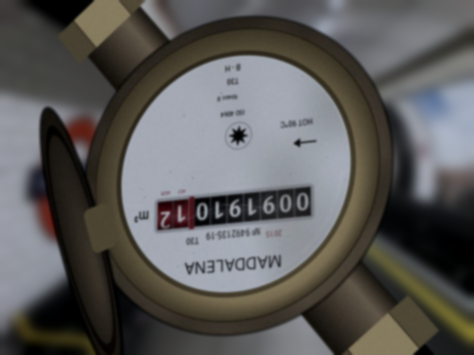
91910.12 m³
